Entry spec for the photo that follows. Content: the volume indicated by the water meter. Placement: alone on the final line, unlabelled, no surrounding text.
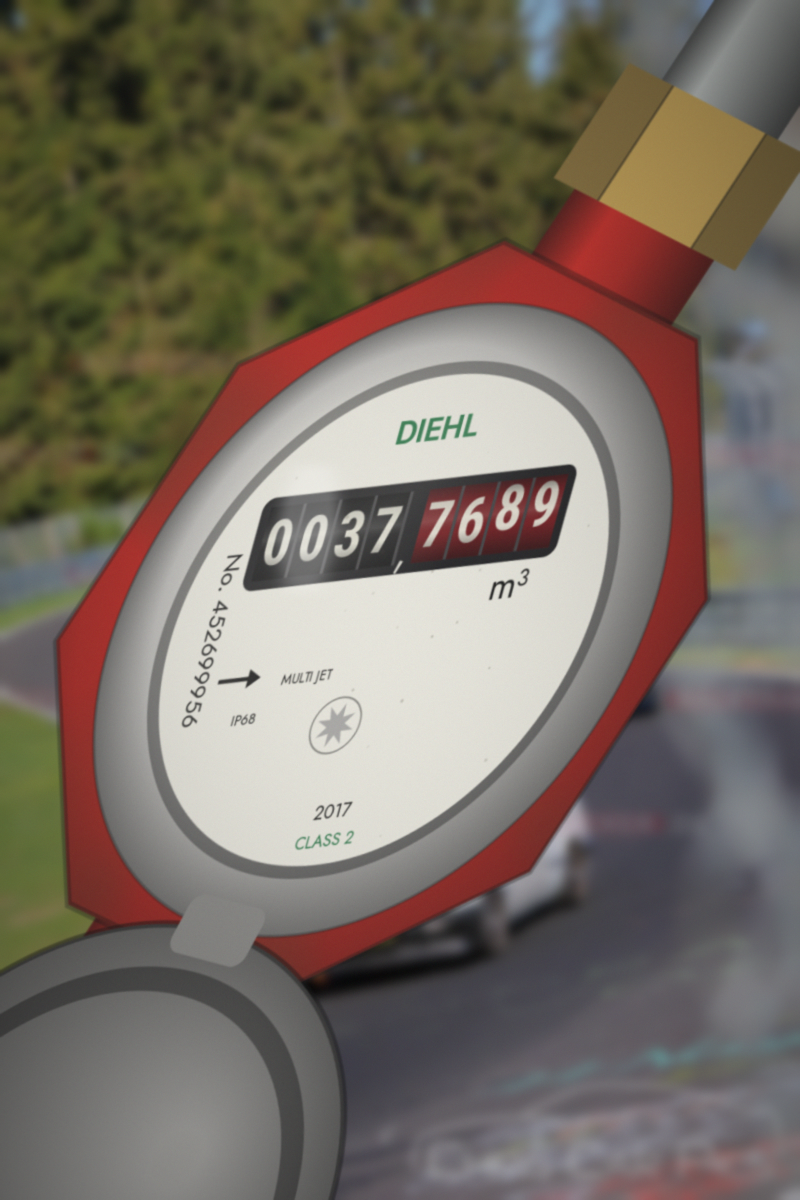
37.7689 m³
